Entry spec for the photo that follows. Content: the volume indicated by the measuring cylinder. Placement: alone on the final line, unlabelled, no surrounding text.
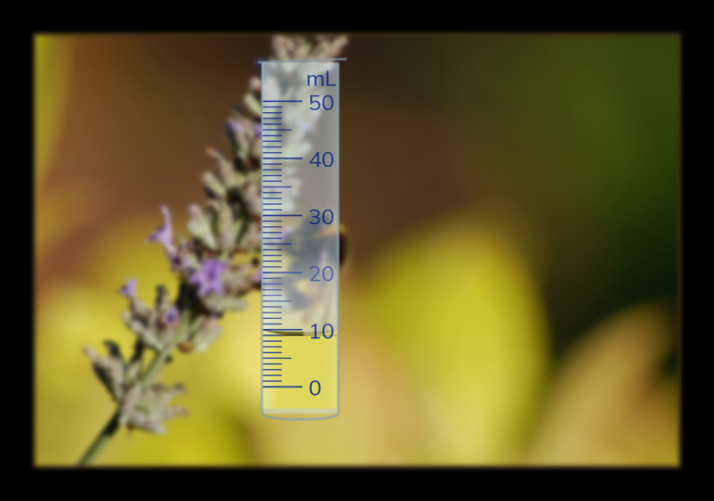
9 mL
